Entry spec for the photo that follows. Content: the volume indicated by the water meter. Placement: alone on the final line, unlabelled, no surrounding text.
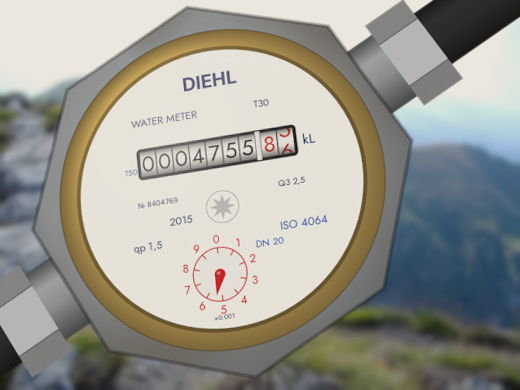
4755.855 kL
